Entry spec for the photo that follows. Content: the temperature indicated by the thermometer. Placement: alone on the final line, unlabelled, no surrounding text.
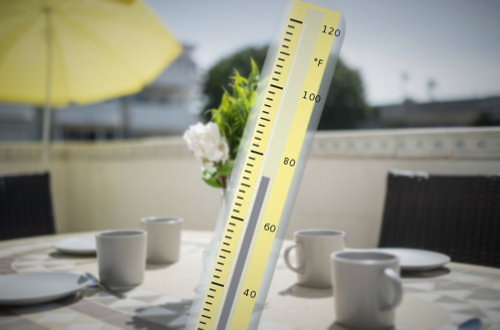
74 °F
